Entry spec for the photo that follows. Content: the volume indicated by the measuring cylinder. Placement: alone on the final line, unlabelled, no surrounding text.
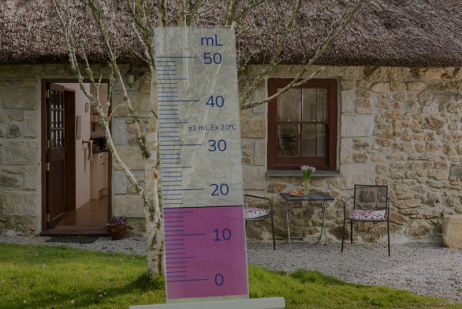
16 mL
